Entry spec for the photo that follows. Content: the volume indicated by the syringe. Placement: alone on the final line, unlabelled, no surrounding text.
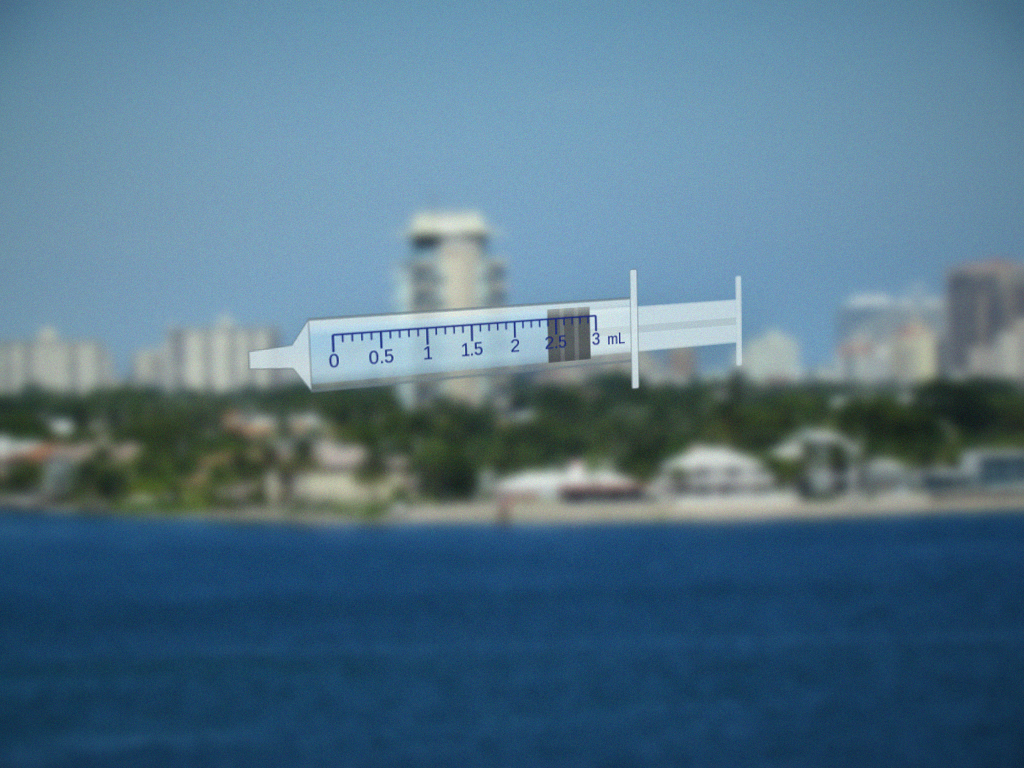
2.4 mL
